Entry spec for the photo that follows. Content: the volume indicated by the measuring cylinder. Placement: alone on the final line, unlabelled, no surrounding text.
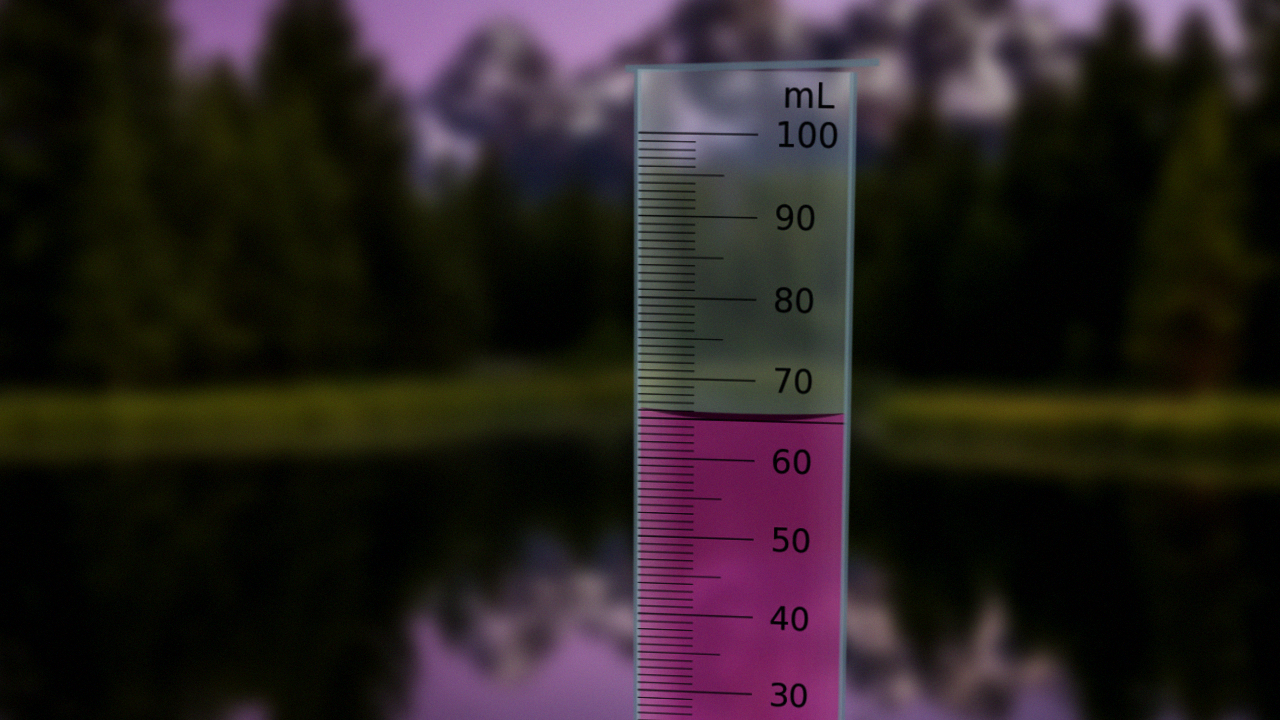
65 mL
